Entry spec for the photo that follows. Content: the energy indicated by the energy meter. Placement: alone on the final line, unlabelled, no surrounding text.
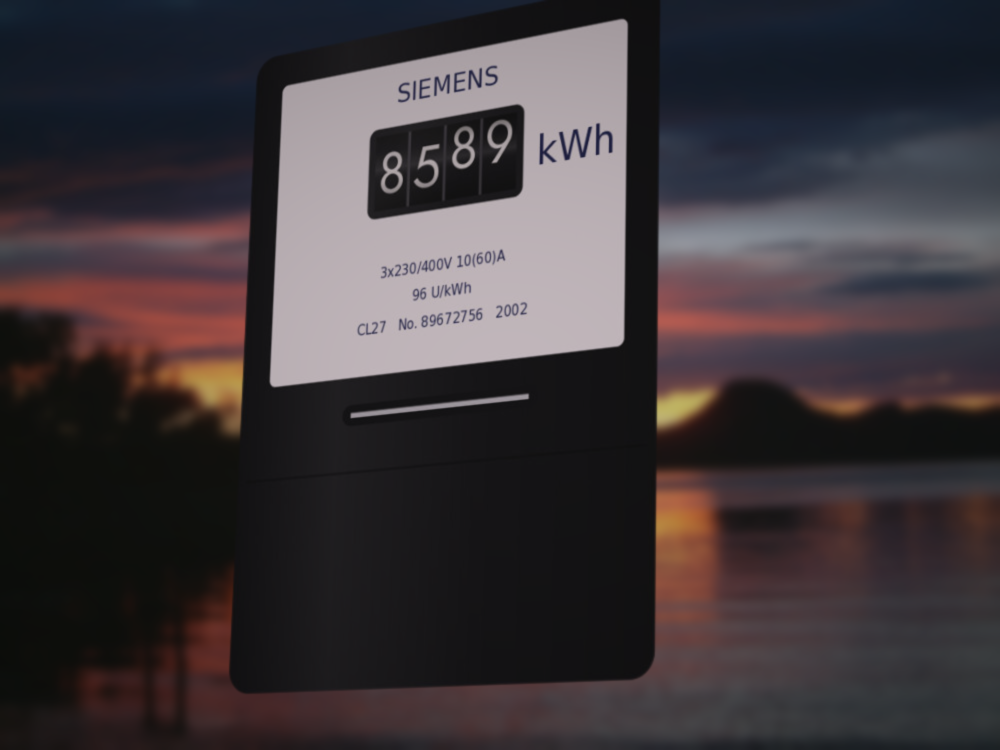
8589 kWh
